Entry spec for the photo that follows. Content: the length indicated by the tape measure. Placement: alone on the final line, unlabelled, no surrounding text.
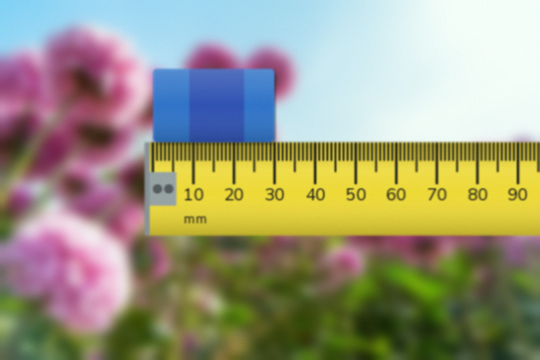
30 mm
